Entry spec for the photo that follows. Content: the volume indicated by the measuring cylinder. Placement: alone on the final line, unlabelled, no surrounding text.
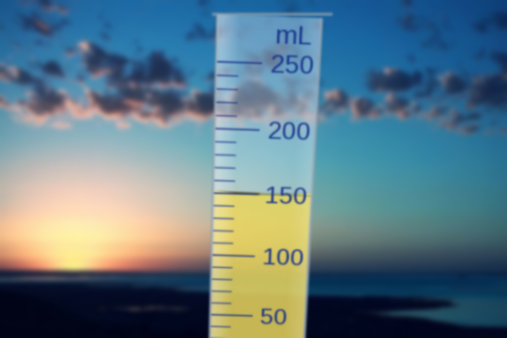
150 mL
